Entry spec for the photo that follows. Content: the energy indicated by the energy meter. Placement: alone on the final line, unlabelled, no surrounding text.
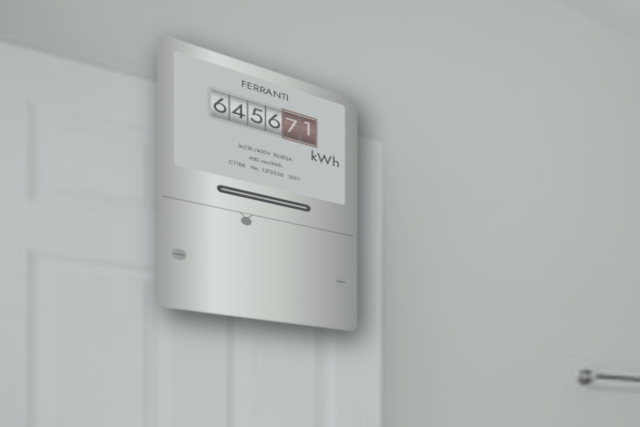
6456.71 kWh
